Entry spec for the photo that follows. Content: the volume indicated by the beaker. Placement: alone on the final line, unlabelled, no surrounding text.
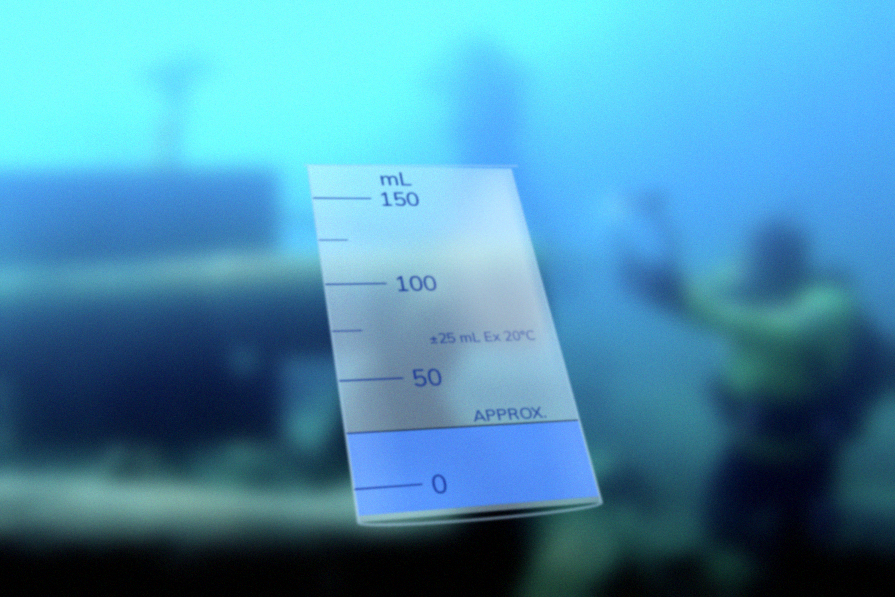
25 mL
